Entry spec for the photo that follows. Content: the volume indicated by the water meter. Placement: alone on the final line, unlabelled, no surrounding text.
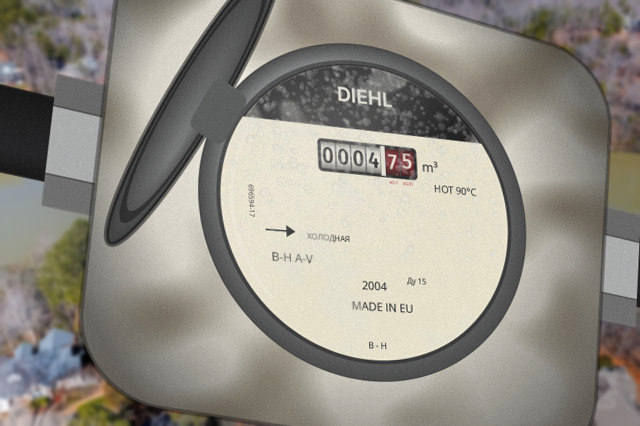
4.75 m³
